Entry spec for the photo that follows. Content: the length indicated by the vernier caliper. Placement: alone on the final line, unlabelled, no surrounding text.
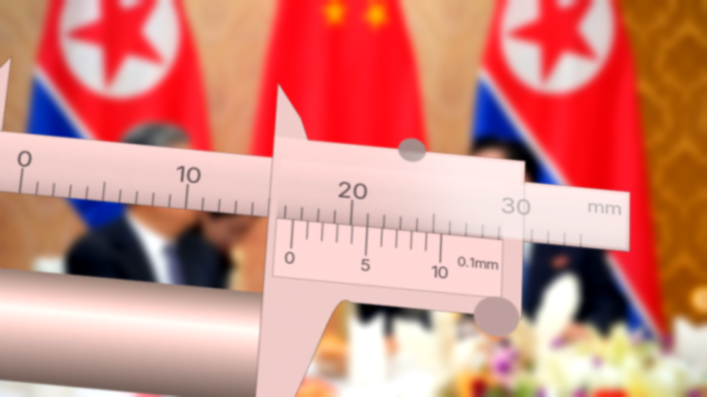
16.5 mm
